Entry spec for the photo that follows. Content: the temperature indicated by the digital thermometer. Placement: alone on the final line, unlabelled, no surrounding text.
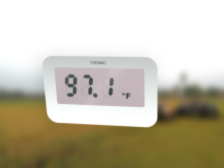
97.1 °F
